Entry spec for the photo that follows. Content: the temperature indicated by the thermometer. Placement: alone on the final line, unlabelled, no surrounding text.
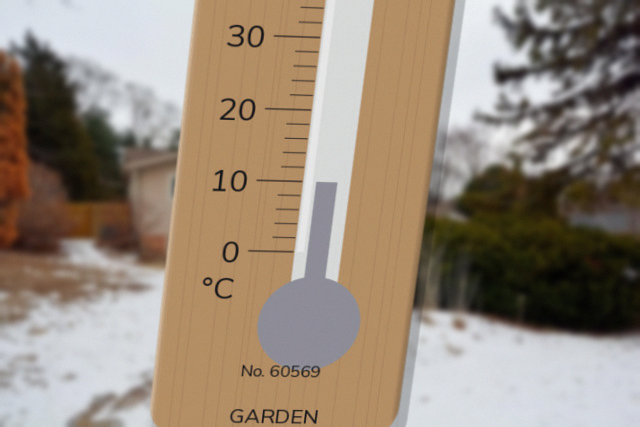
10 °C
